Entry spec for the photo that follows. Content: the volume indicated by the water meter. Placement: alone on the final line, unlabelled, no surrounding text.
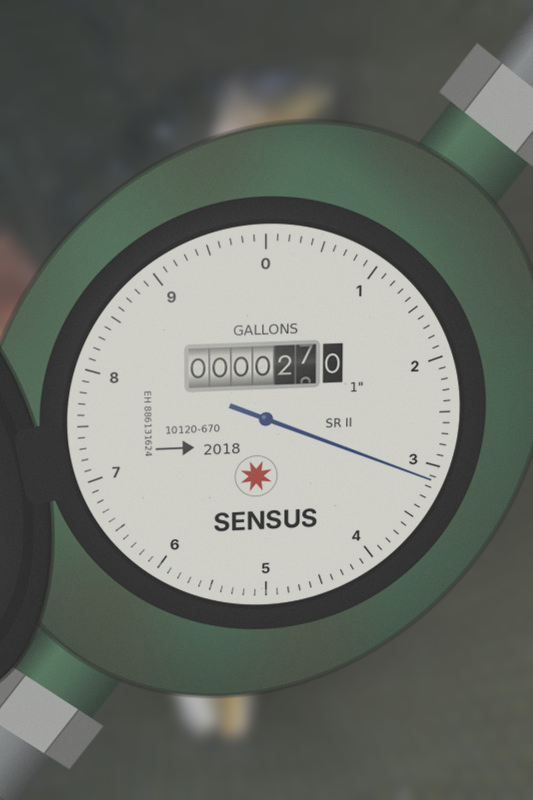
273.1 gal
